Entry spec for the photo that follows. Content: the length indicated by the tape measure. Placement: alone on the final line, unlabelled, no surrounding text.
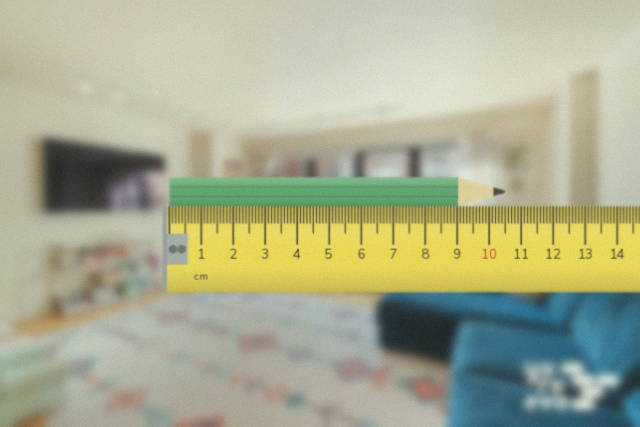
10.5 cm
